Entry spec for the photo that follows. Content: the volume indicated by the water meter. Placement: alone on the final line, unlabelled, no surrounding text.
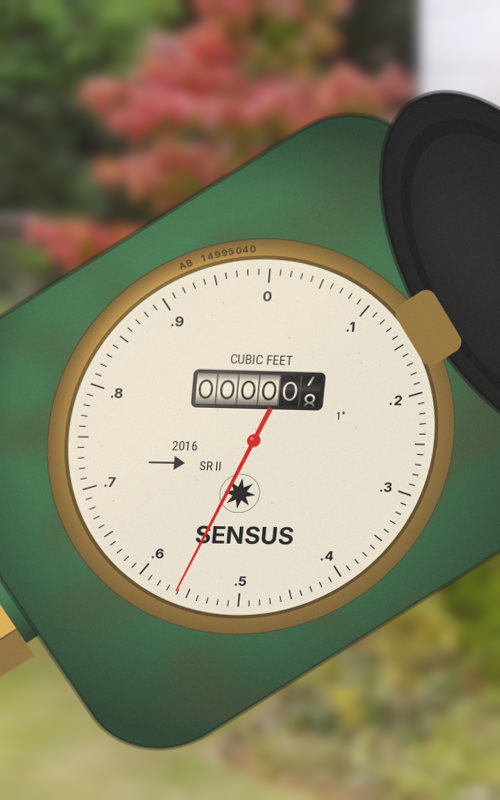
7.56 ft³
